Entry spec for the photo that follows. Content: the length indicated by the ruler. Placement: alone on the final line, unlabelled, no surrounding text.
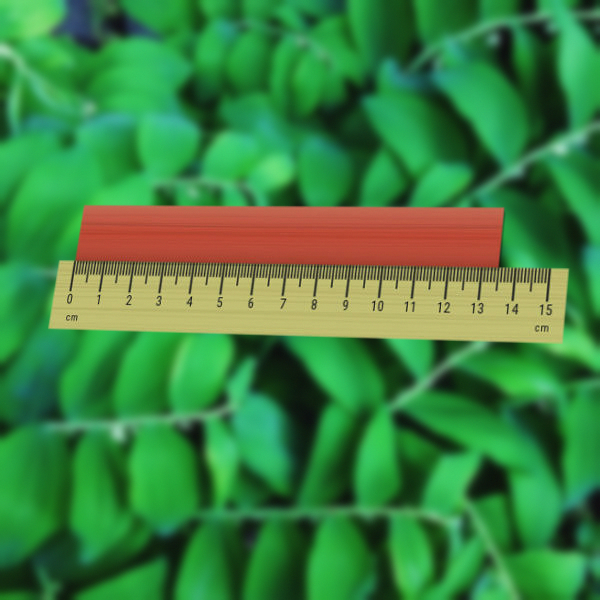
13.5 cm
